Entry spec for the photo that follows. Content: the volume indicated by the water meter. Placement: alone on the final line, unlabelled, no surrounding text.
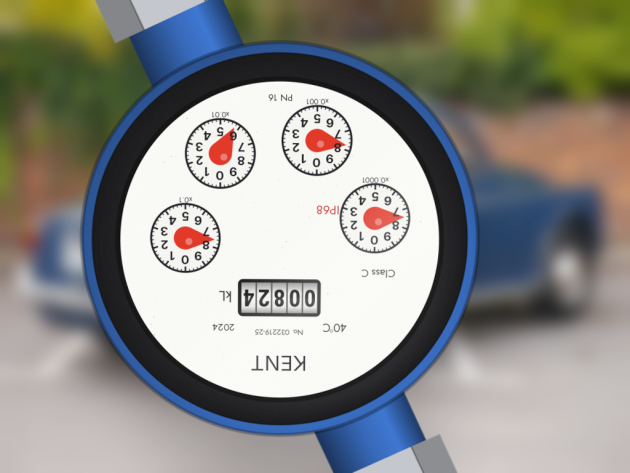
824.7577 kL
